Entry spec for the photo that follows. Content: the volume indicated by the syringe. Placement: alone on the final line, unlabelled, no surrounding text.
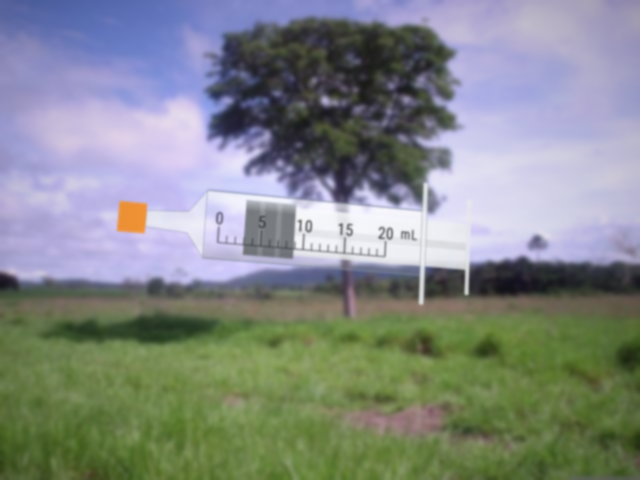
3 mL
